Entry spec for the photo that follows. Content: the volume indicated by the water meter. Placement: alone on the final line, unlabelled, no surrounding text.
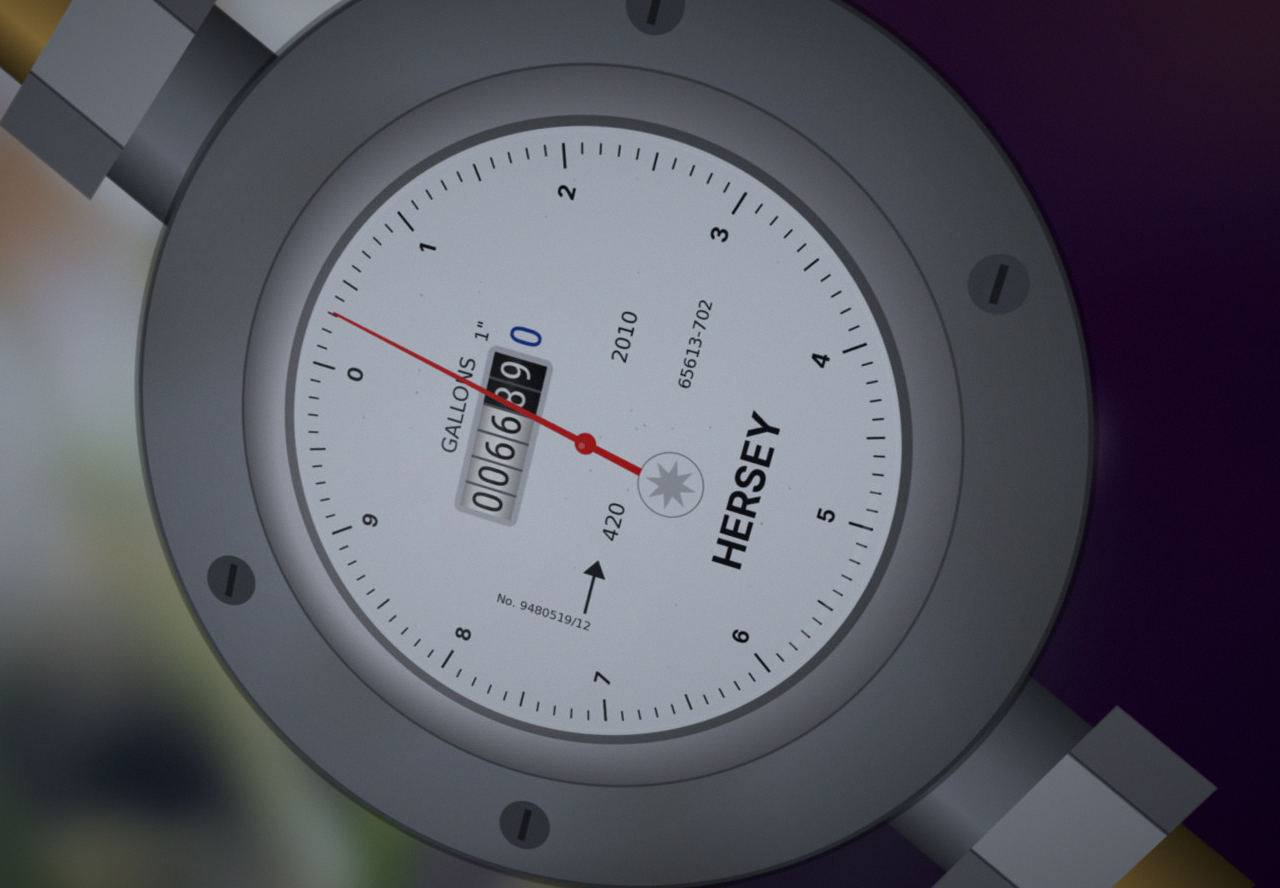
66890.3 gal
